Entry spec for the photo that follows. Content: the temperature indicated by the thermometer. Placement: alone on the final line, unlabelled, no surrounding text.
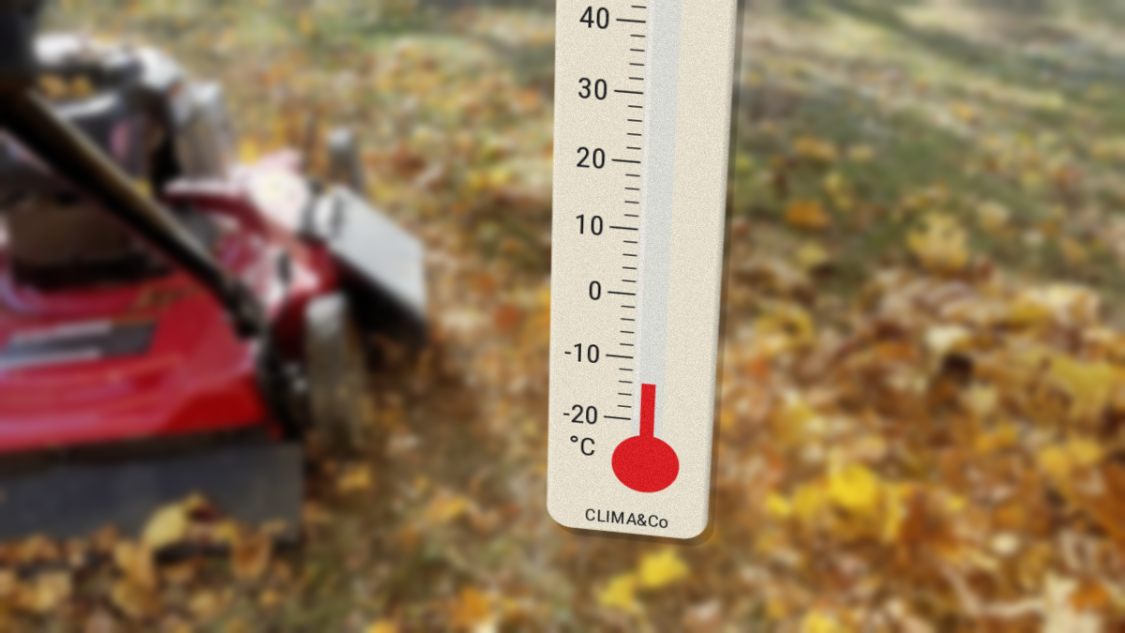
-14 °C
